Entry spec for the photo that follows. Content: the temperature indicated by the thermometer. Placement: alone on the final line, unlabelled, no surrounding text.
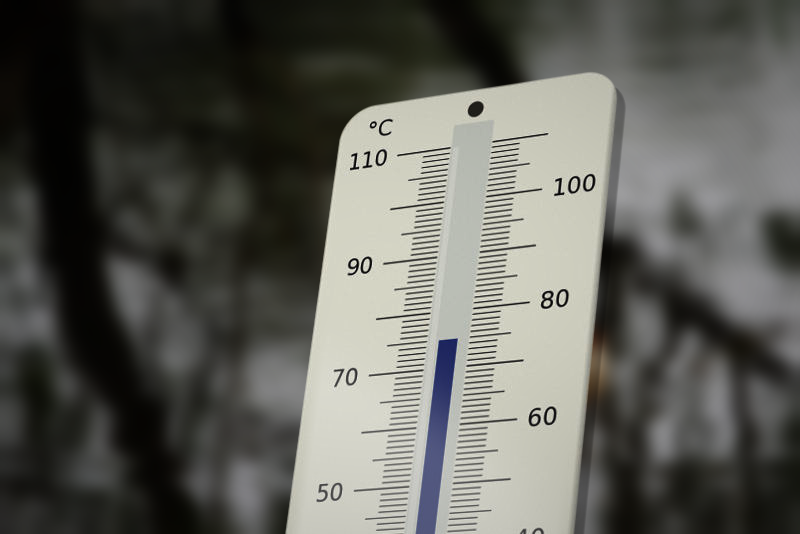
75 °C
